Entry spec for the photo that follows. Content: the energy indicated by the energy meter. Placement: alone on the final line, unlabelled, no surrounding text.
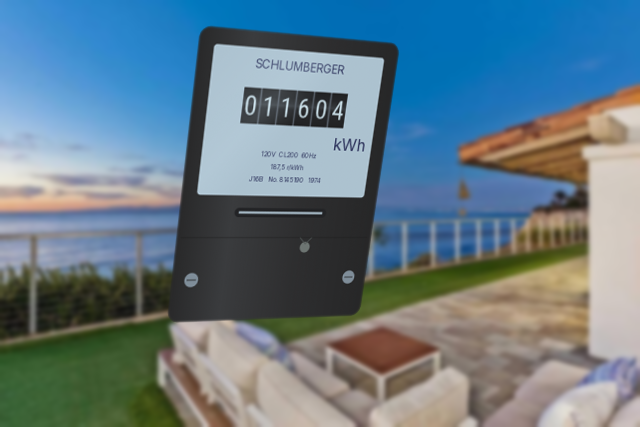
11604 kWh
